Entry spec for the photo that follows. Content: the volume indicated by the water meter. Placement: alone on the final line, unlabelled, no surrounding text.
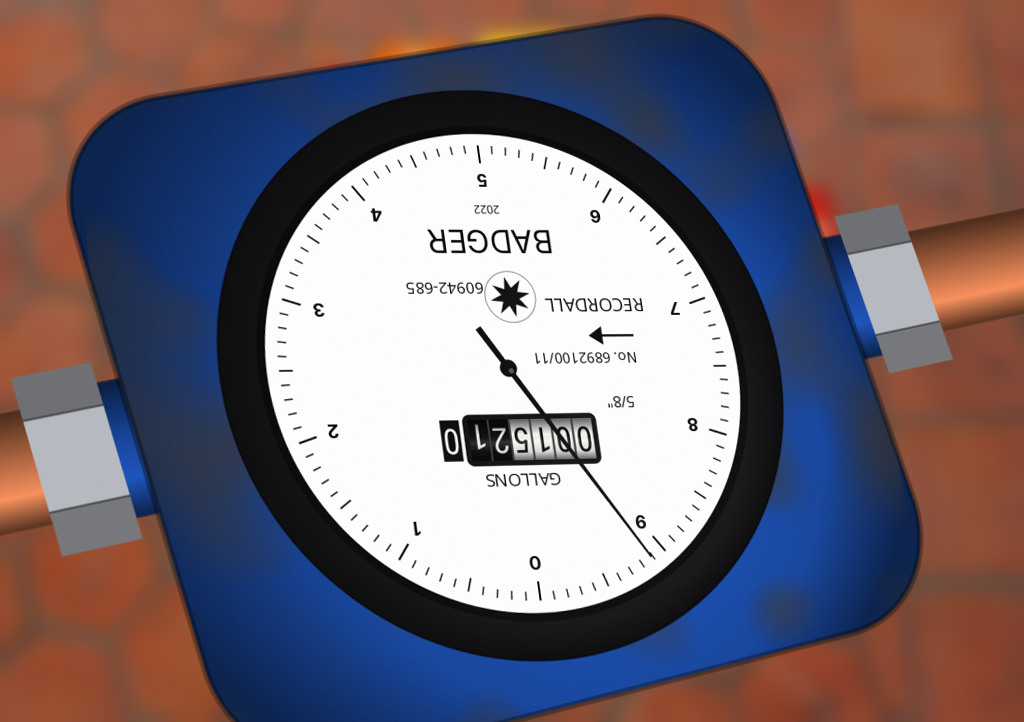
15209.1 gal
